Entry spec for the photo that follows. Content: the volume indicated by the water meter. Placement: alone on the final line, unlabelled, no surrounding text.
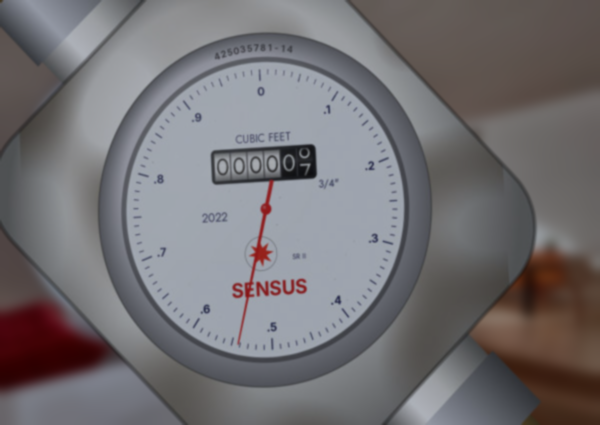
6.54 ft³
